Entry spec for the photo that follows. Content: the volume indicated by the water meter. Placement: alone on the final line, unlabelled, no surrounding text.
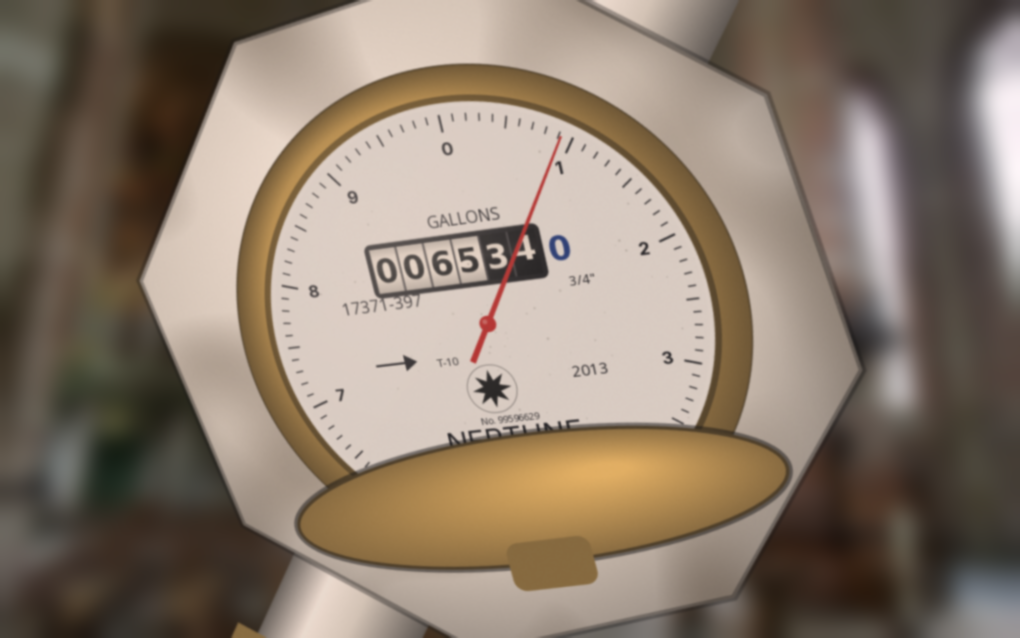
65340.9 gal
